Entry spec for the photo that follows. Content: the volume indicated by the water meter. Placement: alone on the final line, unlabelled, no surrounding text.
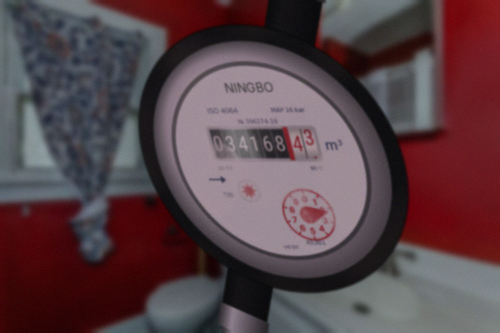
34168.432 m³
